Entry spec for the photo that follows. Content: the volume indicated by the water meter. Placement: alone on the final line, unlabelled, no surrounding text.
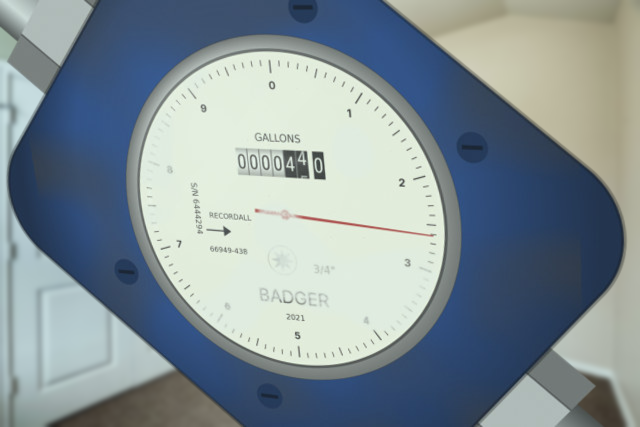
442.6 gal
